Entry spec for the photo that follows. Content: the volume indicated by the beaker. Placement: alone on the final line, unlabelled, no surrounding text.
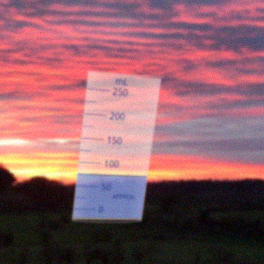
75 mL
